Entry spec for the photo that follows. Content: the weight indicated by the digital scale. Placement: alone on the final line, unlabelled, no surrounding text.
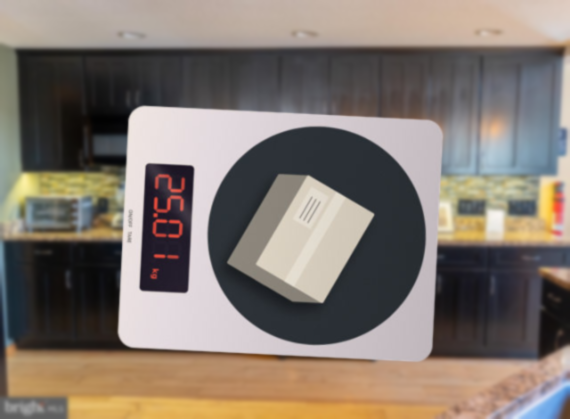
25.01 kg
